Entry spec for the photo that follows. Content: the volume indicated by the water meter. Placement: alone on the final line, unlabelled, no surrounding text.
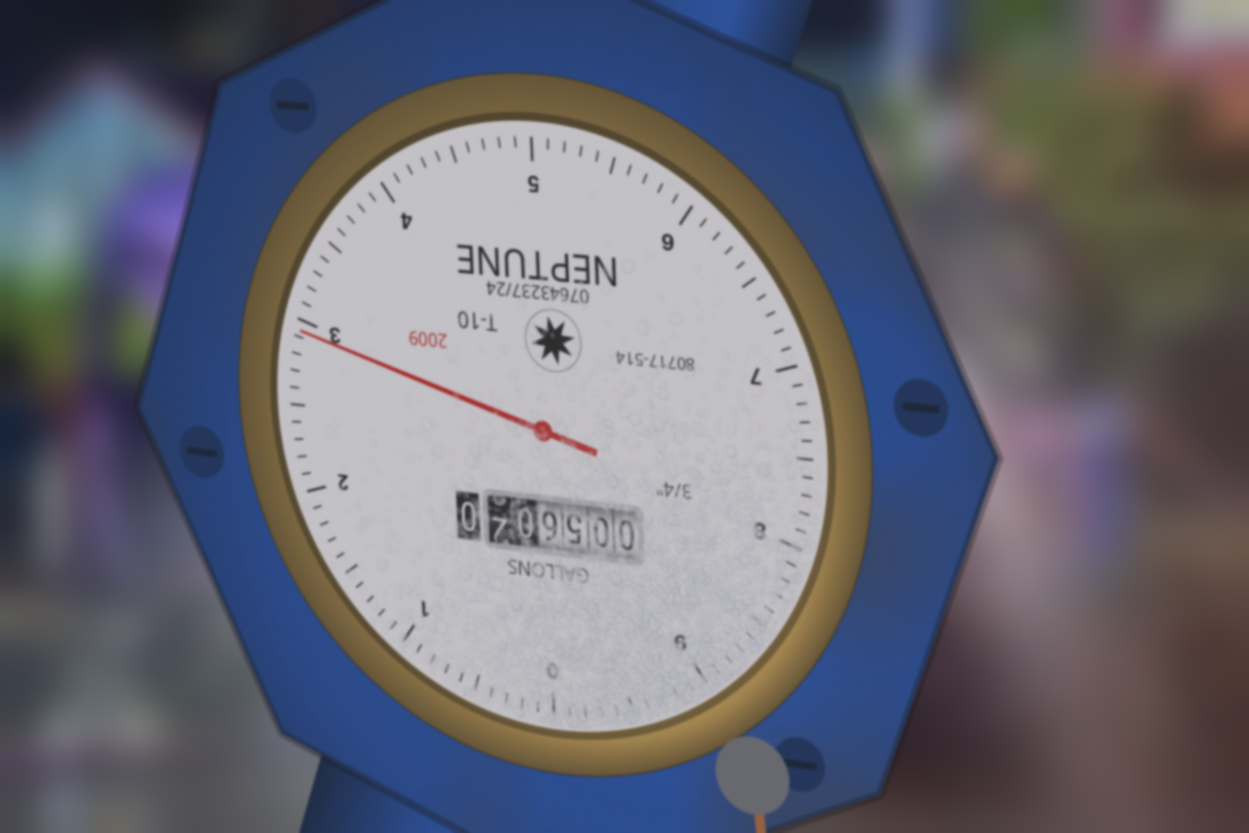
56022.9 gal
